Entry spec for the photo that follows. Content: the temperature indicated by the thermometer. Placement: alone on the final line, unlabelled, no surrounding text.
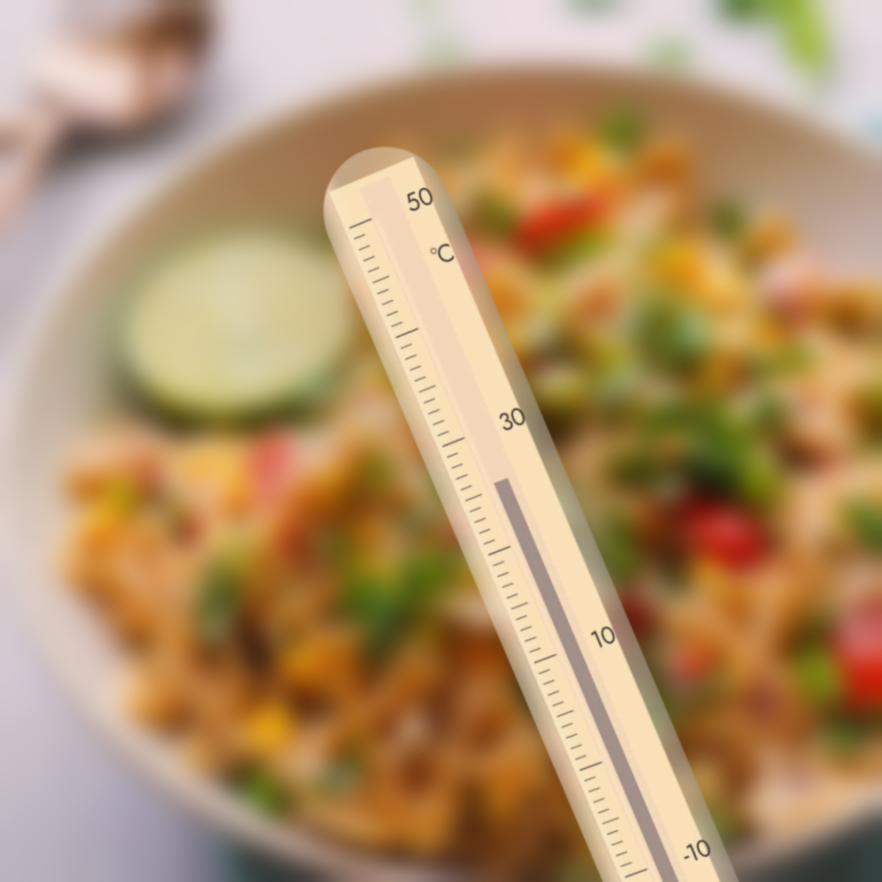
25.5 °C
